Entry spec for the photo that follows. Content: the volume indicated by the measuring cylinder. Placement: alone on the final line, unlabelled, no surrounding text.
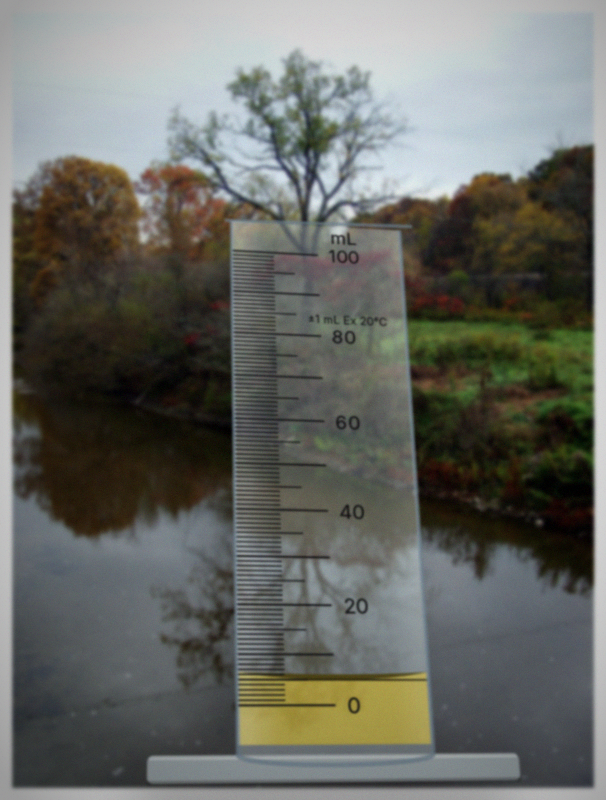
5 mL
